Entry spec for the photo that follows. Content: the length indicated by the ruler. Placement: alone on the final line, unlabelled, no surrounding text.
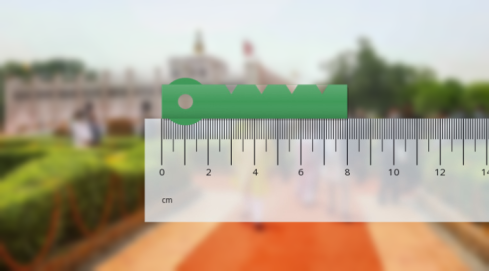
8 cm
